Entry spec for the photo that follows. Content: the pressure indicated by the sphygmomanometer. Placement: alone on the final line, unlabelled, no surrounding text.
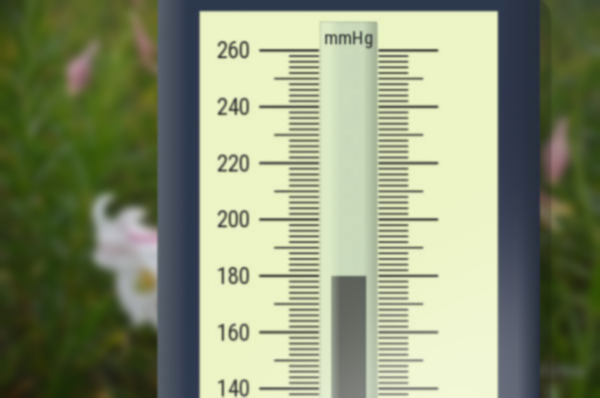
180 mmHg
